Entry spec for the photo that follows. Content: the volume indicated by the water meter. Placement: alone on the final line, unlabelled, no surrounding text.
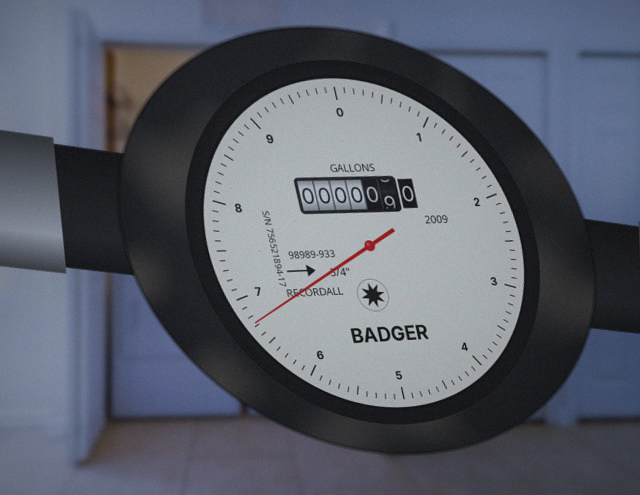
86.7 gal
